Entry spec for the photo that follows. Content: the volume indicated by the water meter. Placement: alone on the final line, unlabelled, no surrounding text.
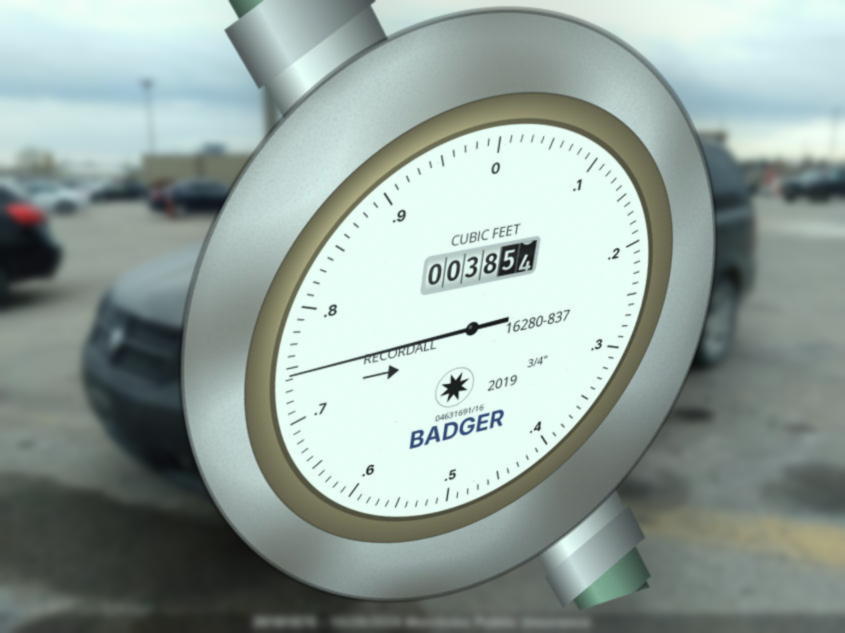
3853.74 ft³
